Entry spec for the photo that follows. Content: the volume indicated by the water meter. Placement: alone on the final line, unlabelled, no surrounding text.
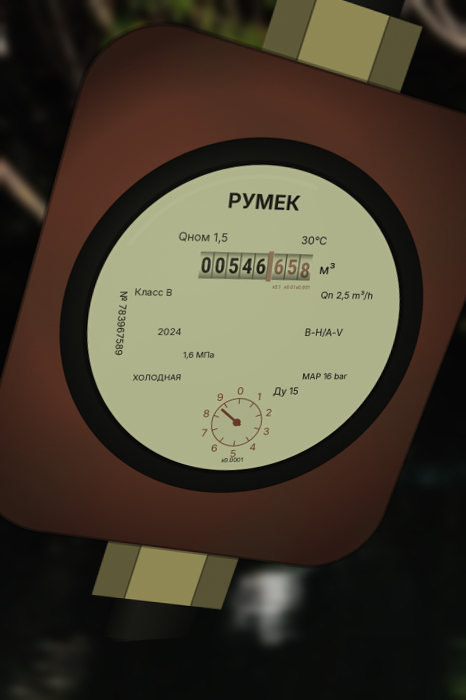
546.6578 m³
